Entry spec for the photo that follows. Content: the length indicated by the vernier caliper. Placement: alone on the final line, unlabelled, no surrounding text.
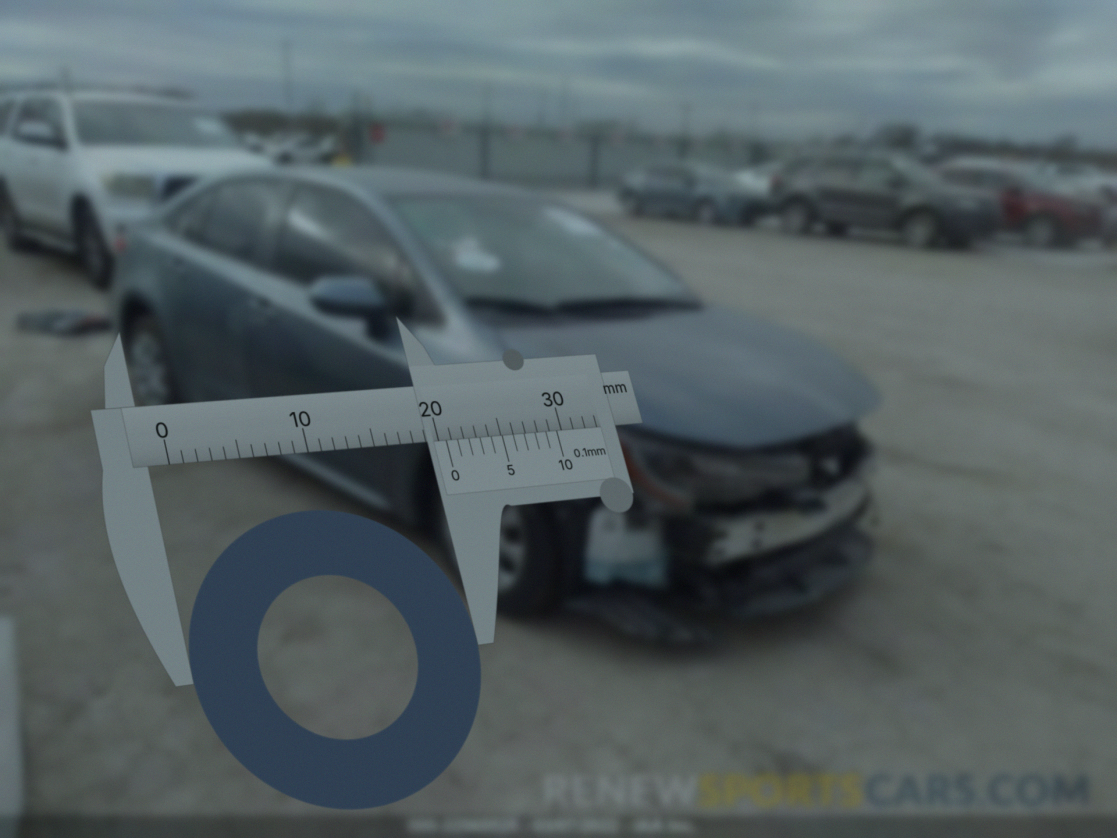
20.6 mm
